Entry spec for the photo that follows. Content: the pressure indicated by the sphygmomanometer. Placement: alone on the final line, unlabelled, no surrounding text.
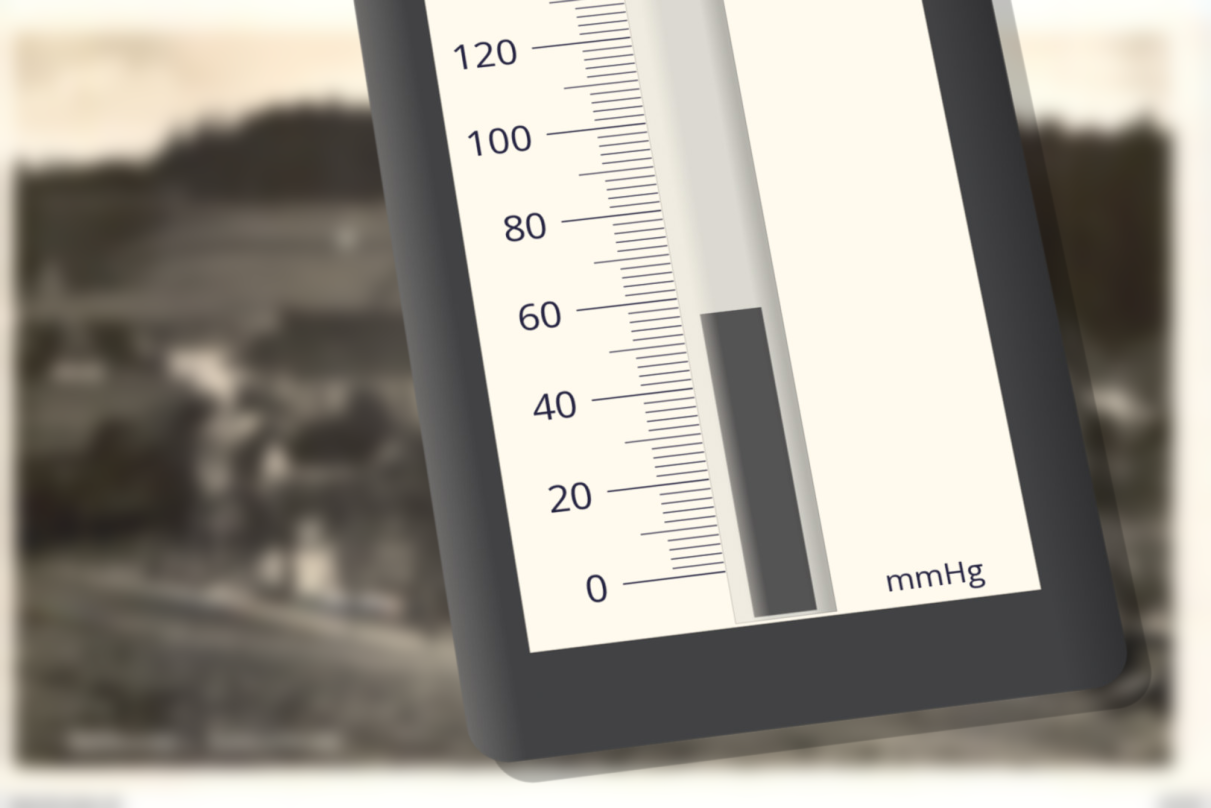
56 mmHg
